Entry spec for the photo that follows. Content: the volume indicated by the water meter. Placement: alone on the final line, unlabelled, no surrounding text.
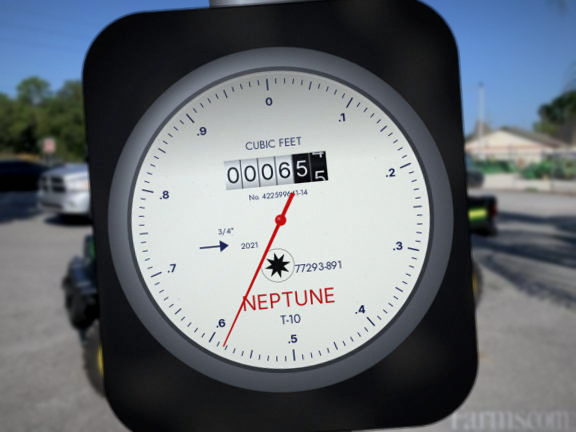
654.58 ft³
